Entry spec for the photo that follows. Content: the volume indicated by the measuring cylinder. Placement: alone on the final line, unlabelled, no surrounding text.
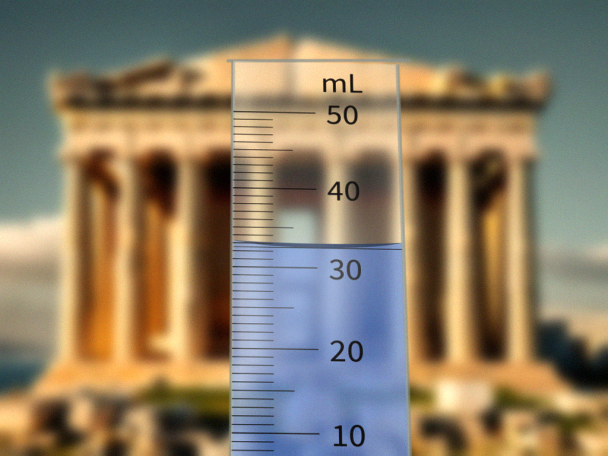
32.5 mL
